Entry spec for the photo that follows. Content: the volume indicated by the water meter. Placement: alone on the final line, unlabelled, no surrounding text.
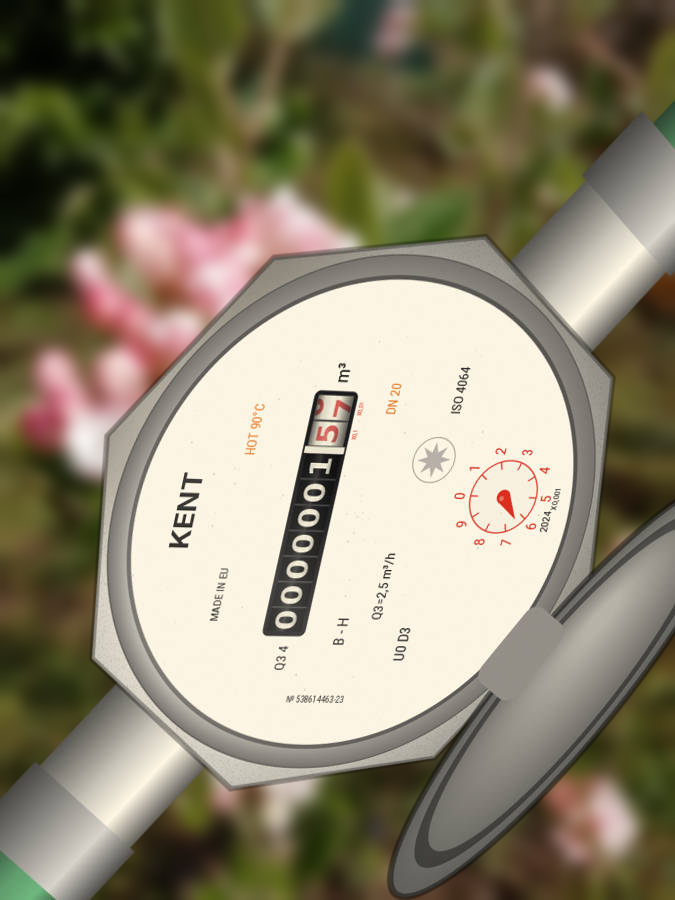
1.566 m³
